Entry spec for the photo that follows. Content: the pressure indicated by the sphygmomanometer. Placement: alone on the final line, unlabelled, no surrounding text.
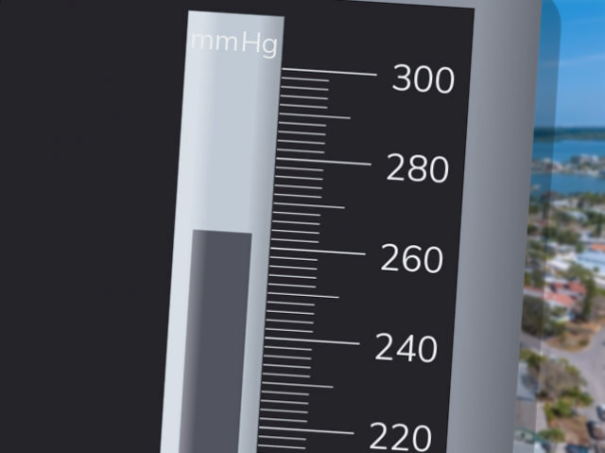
263 mmHg
